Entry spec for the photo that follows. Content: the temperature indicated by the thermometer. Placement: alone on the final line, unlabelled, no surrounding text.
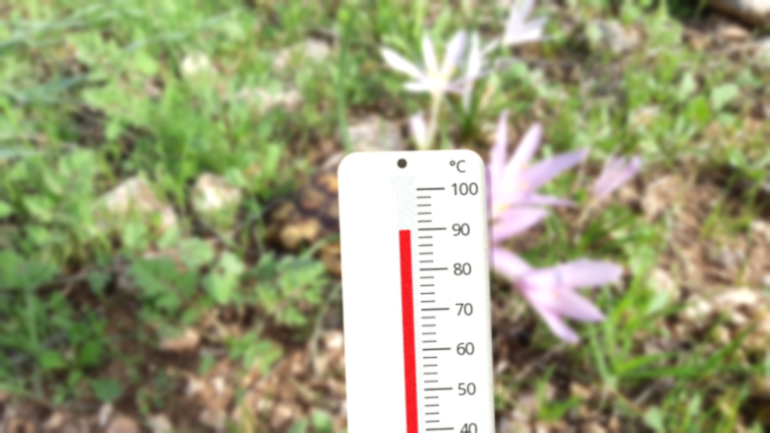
90 °C
